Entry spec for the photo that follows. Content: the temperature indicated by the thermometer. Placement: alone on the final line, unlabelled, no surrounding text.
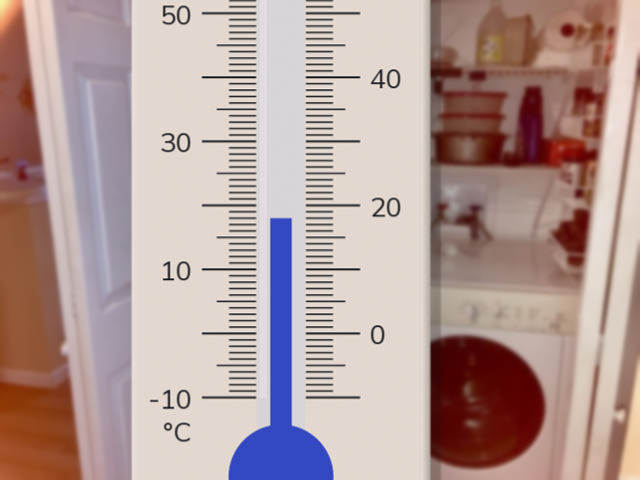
18 °C
